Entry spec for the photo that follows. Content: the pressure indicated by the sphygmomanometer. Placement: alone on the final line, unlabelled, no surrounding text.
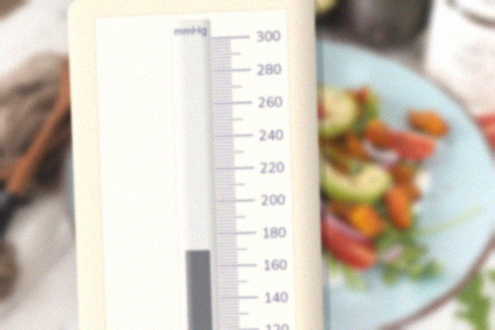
170 mmHg
